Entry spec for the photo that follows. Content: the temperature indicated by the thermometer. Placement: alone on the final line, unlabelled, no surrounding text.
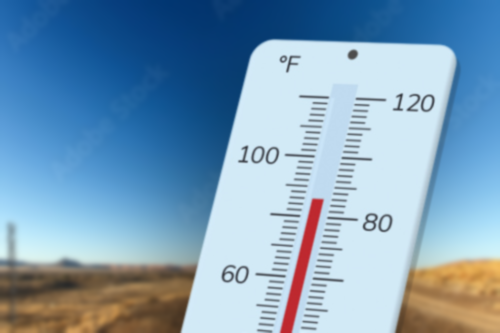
86 °F
